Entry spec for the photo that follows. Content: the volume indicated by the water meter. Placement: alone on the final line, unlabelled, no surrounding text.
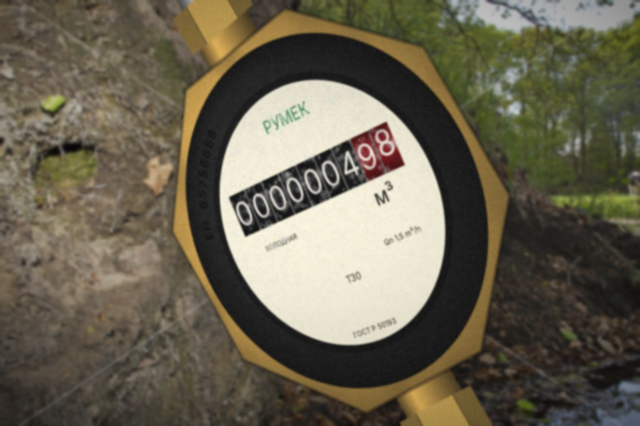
4.98 m³
